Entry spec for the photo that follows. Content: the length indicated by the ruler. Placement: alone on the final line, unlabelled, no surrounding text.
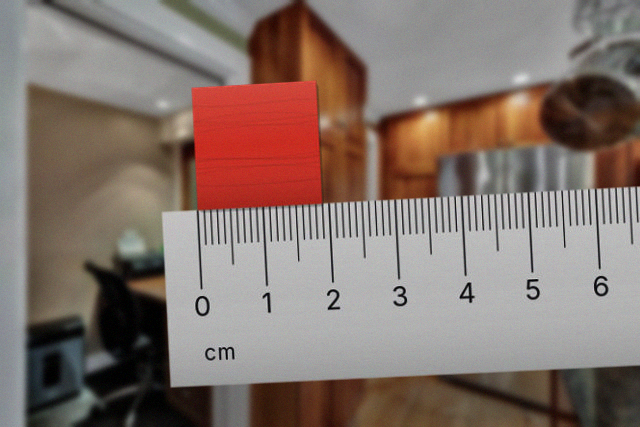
1.9 cm
